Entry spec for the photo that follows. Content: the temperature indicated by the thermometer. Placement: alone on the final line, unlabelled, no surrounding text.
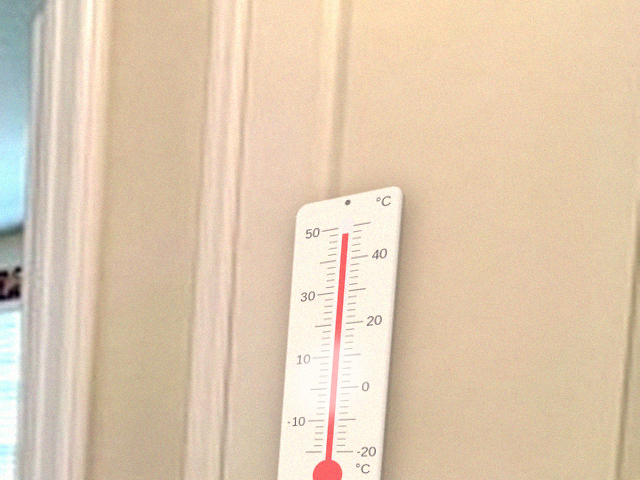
48 °C
